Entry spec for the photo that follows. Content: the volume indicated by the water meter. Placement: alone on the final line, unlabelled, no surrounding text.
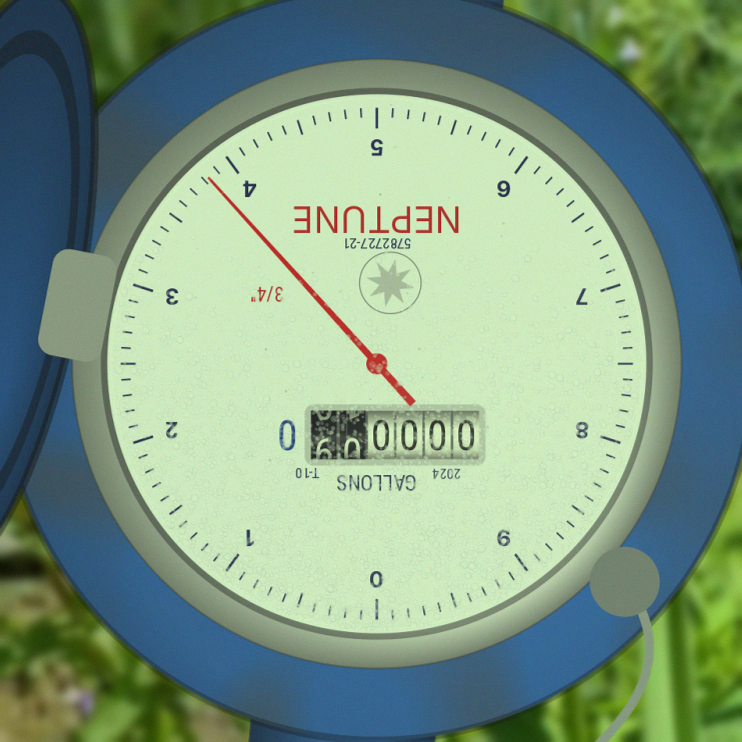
93.8 gal
